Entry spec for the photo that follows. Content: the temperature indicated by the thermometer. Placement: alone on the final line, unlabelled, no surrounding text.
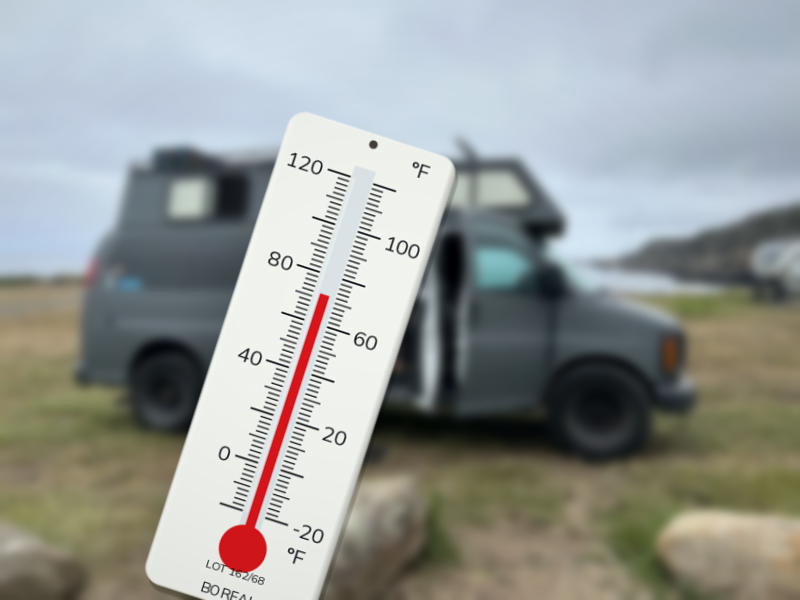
72 °F
